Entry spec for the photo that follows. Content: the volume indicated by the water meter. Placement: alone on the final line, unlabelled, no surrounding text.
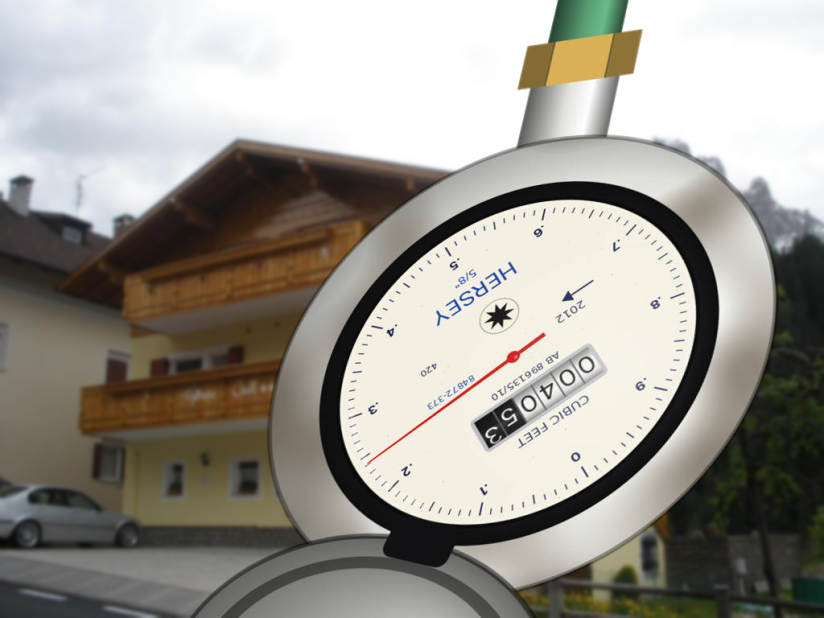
4053.24 ft³
